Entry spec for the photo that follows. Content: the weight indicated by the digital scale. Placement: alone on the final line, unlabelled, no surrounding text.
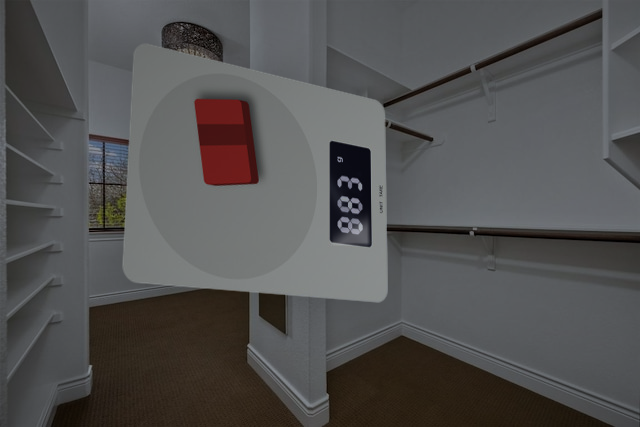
883 g
